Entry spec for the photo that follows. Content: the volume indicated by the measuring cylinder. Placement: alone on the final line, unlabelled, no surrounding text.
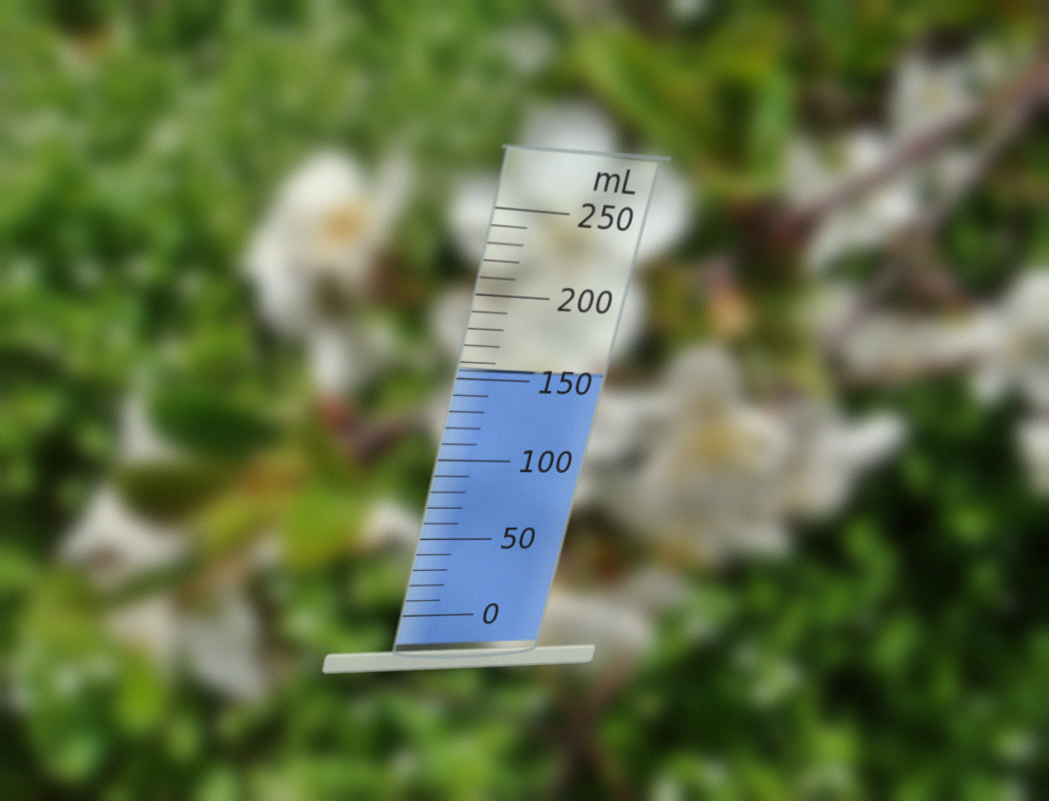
155 mL
